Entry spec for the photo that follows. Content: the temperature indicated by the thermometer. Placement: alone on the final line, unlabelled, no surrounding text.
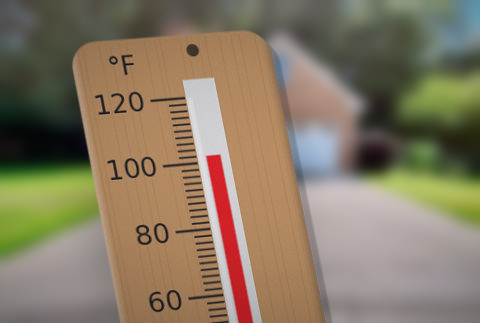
102 °F
